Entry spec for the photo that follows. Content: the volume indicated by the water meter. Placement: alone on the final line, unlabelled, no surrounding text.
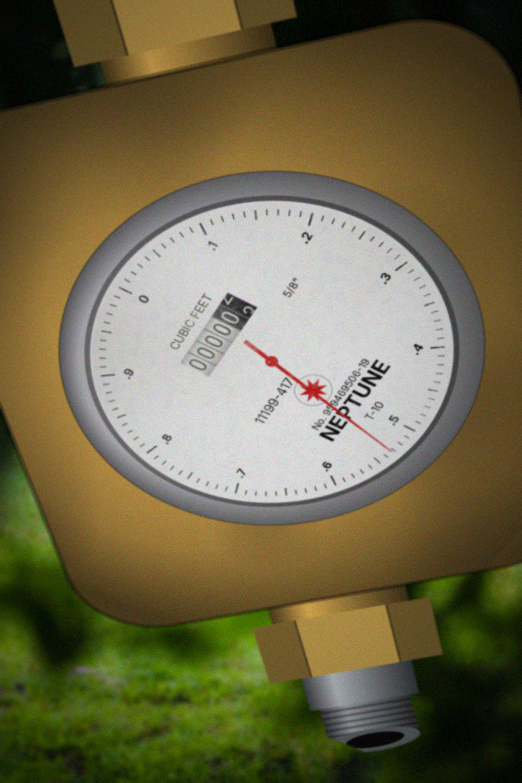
2.53 ft³
